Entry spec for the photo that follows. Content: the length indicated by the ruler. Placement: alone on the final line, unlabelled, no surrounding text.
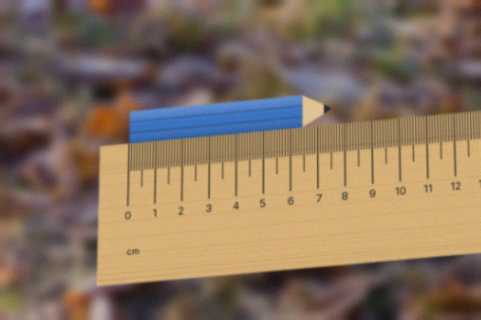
7.5 cm
